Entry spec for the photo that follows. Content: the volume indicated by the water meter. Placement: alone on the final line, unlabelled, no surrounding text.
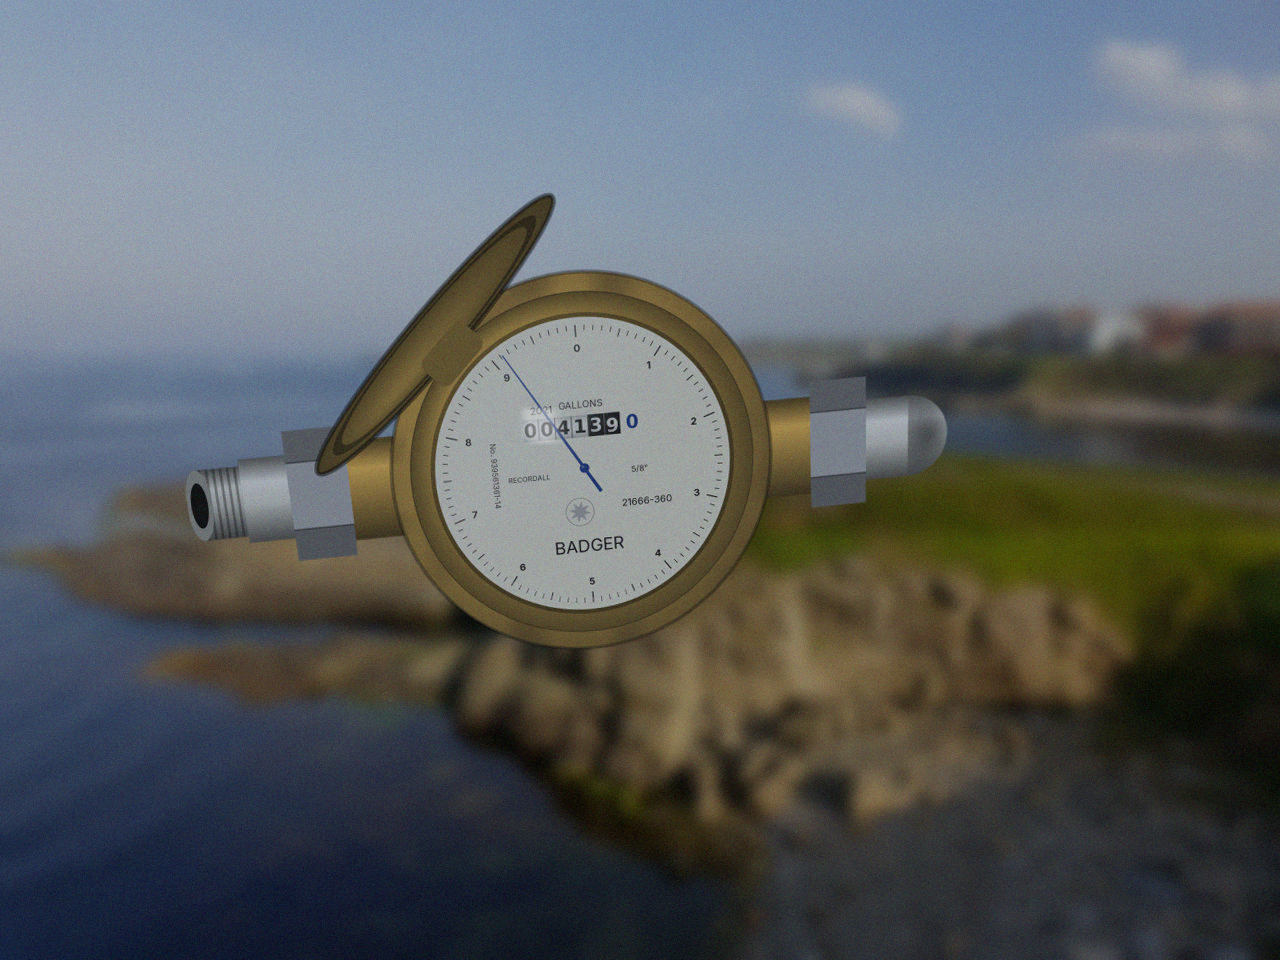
41389.1 gal
